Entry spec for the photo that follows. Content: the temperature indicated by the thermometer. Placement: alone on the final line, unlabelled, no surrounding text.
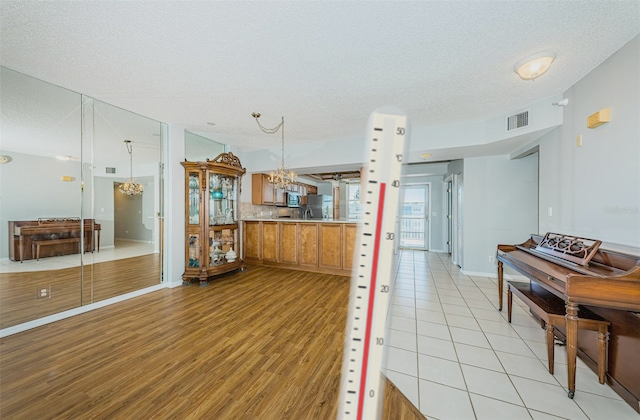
40 °C
